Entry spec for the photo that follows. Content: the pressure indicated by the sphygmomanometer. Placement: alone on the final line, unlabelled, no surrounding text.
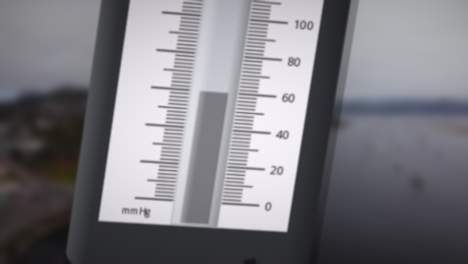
60 mmHg
